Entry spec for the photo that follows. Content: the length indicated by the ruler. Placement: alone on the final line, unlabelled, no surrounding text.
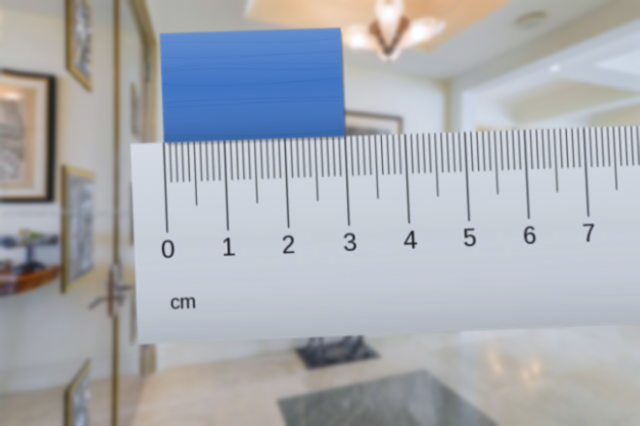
3 cm
